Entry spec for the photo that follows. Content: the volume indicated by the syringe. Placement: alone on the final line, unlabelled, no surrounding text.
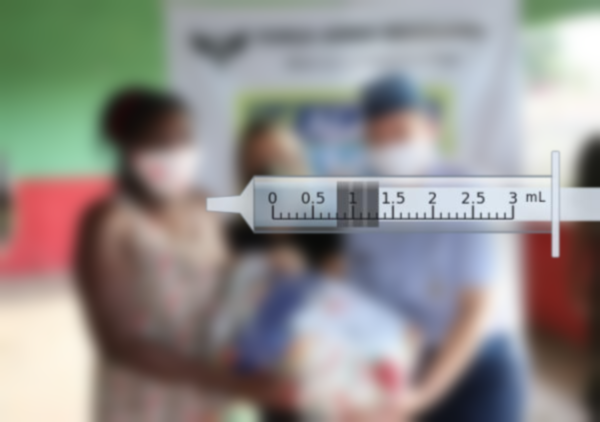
0.8 mL
